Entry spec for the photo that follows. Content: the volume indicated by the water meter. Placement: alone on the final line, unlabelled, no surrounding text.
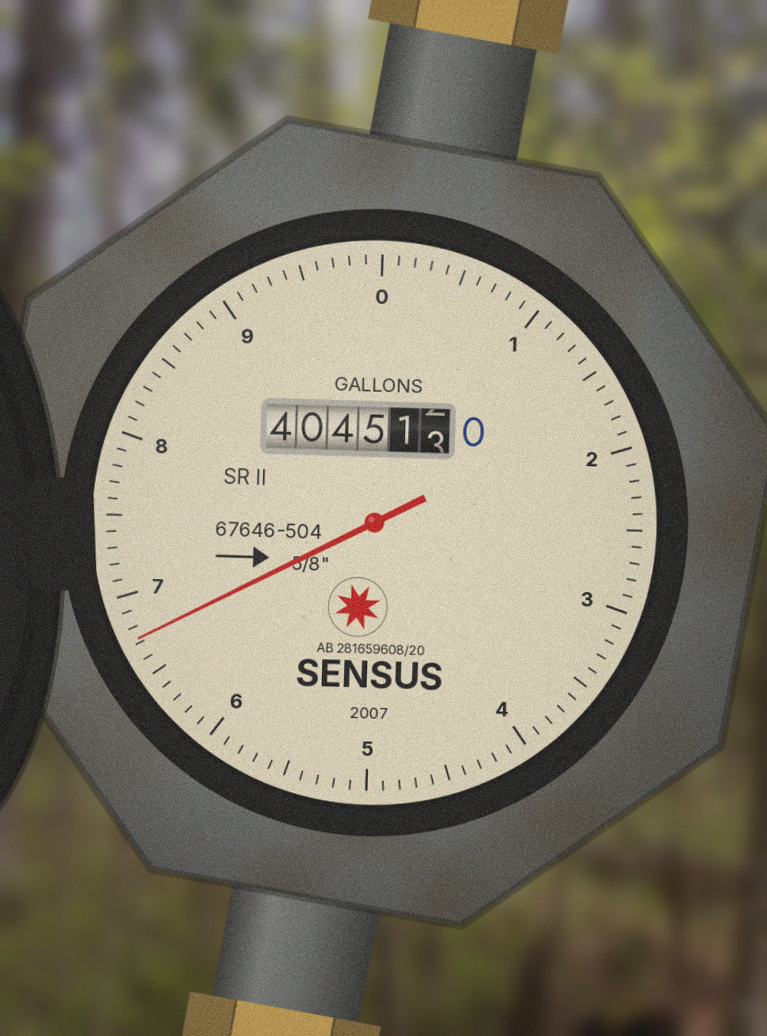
4045126.7 gal
